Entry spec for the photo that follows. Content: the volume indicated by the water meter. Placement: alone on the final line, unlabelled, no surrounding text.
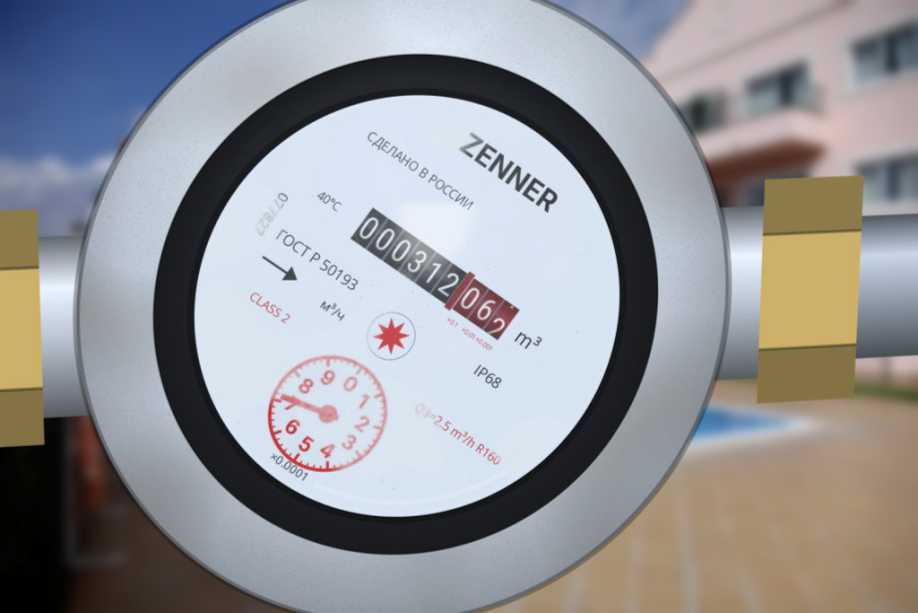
312.0617 m³
